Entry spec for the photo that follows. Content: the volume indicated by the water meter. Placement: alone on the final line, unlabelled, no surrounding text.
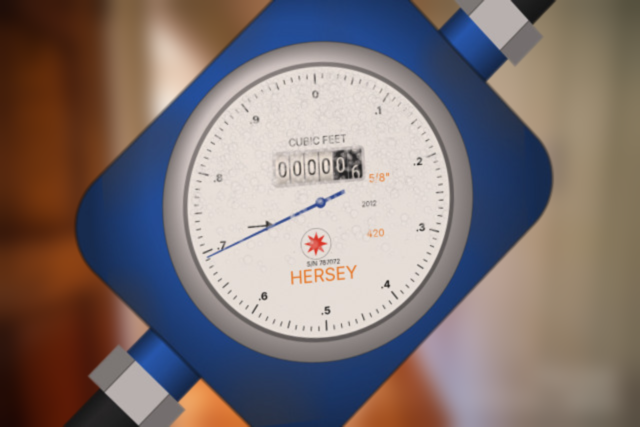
5.69 ft³
